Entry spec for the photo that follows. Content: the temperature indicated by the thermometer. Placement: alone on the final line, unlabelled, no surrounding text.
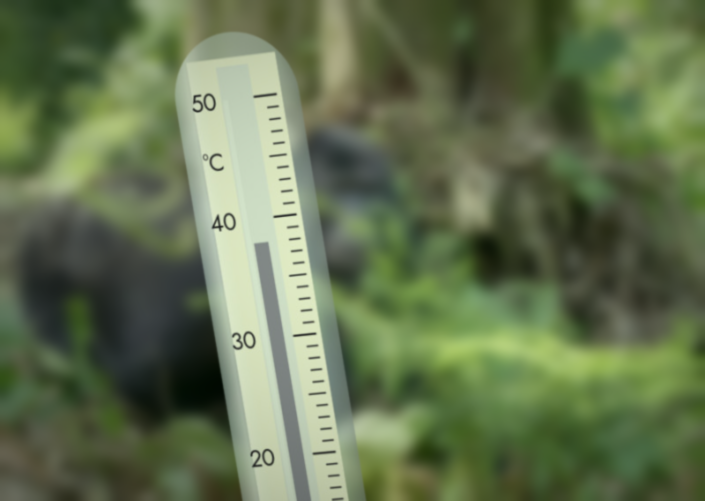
38 °C
